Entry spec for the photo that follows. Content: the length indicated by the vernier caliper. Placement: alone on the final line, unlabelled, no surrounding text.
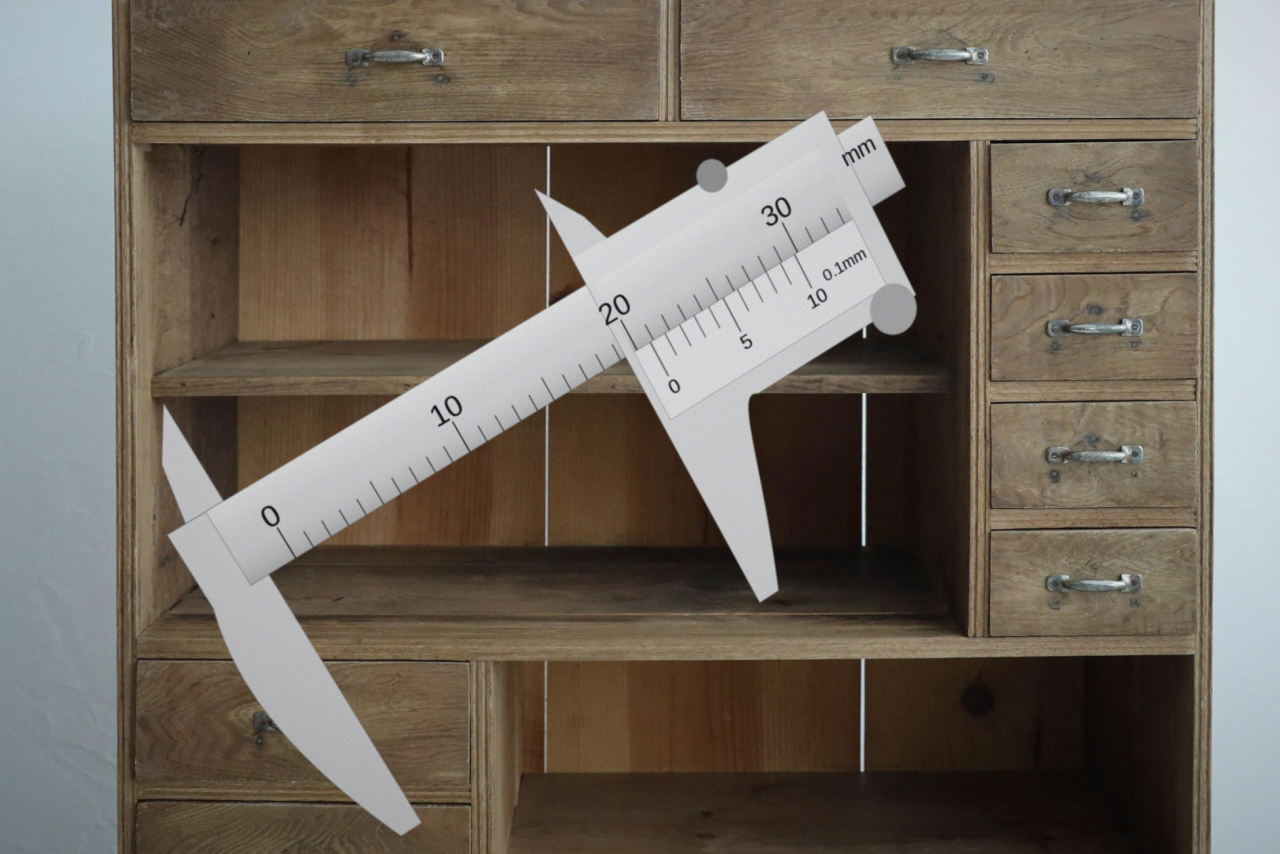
20.8 mm
